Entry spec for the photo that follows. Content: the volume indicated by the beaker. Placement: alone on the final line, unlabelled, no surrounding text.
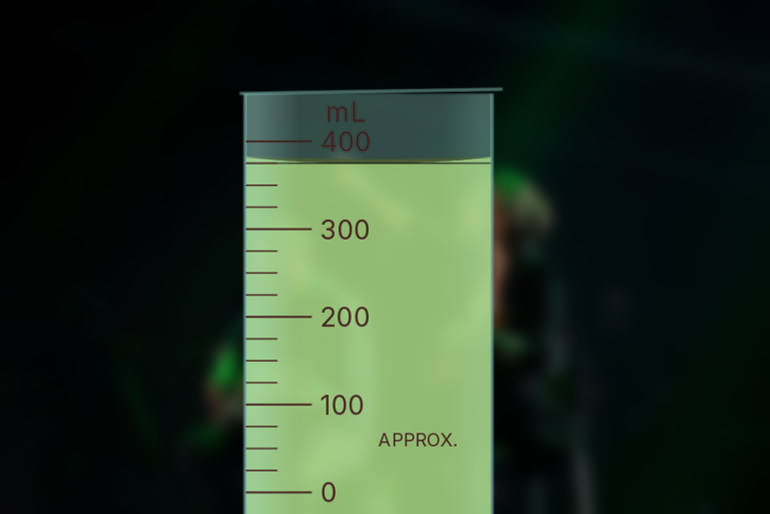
375 mL
